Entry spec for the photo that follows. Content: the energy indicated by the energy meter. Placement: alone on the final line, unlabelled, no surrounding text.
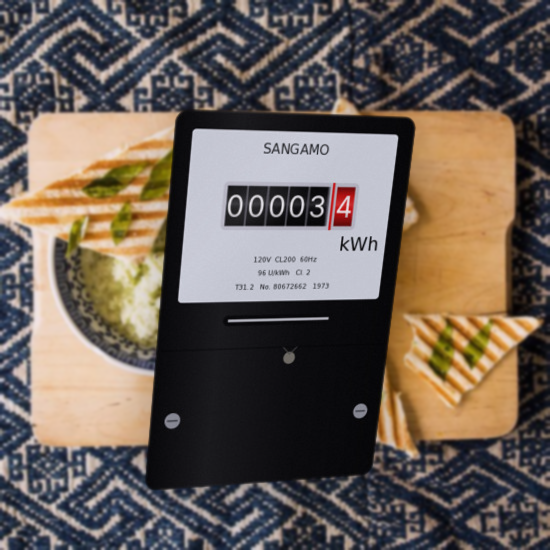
3.4 kWh
